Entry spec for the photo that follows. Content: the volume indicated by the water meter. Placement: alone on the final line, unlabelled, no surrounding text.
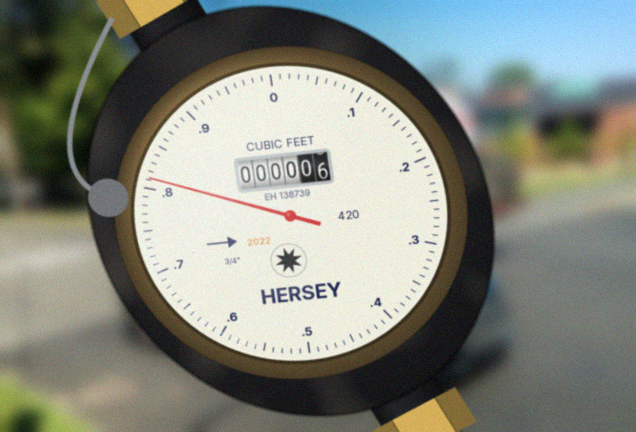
5.81 ft³
